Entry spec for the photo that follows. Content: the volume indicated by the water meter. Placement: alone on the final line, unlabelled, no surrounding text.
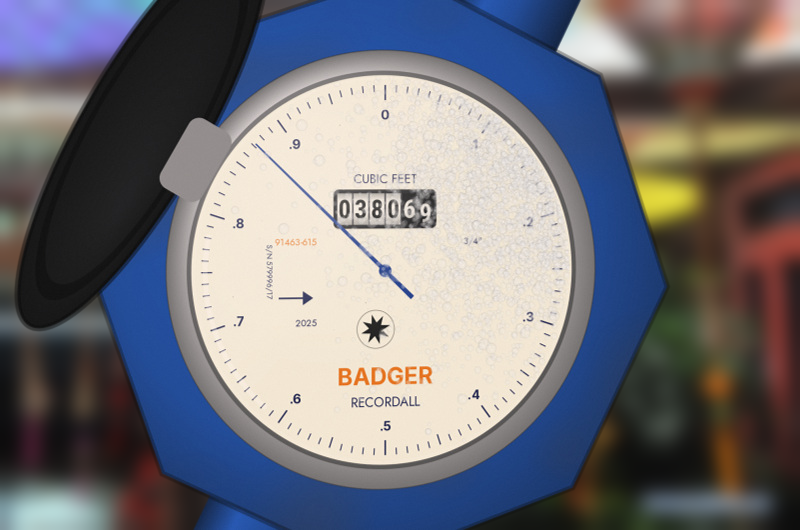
38068.87 ft³
